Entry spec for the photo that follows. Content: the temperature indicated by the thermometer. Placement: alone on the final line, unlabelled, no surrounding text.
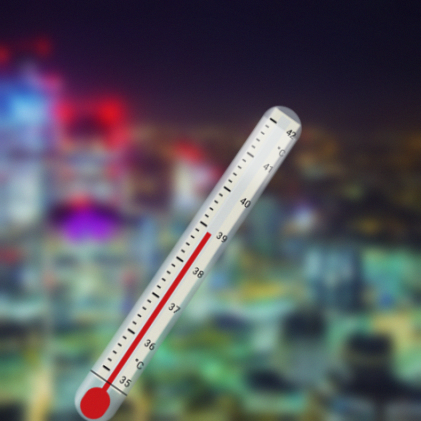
38.9 °C
